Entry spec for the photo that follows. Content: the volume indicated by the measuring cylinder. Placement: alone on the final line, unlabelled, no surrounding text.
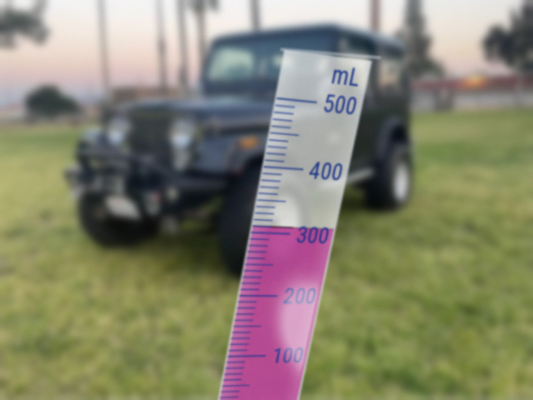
310 mL
